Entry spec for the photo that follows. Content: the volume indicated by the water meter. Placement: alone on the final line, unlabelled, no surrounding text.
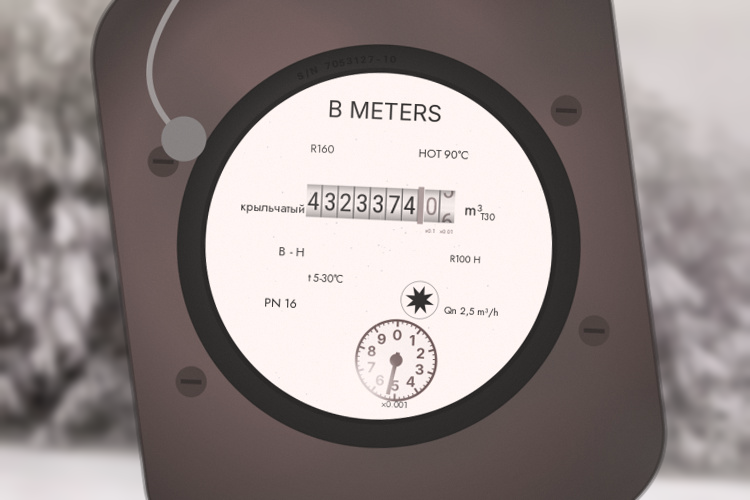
4323374.055 m³
